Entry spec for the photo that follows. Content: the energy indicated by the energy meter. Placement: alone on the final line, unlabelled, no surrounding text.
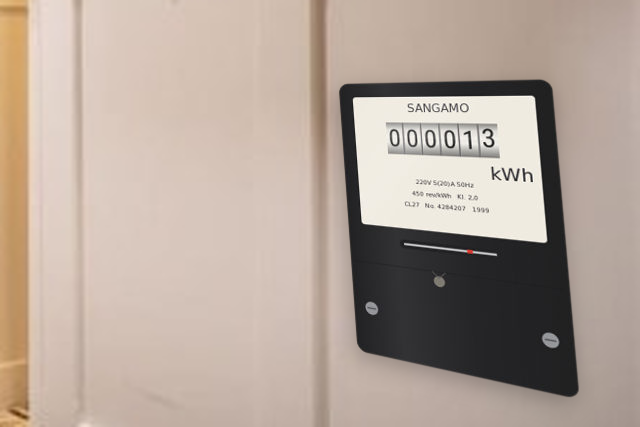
13 kWh
